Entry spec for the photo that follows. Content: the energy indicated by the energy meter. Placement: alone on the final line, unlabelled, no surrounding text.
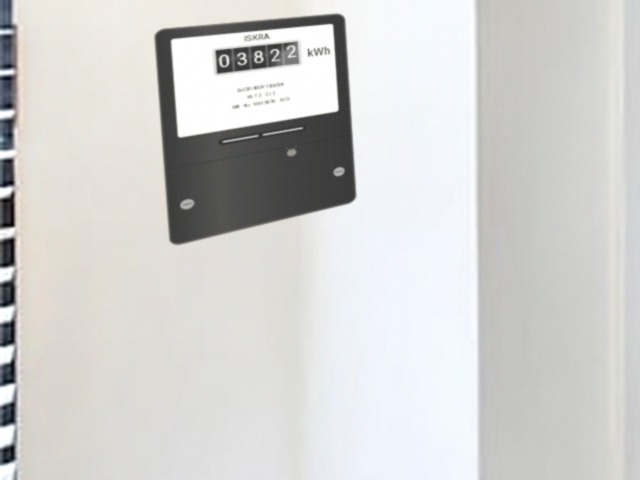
3822 kWh
